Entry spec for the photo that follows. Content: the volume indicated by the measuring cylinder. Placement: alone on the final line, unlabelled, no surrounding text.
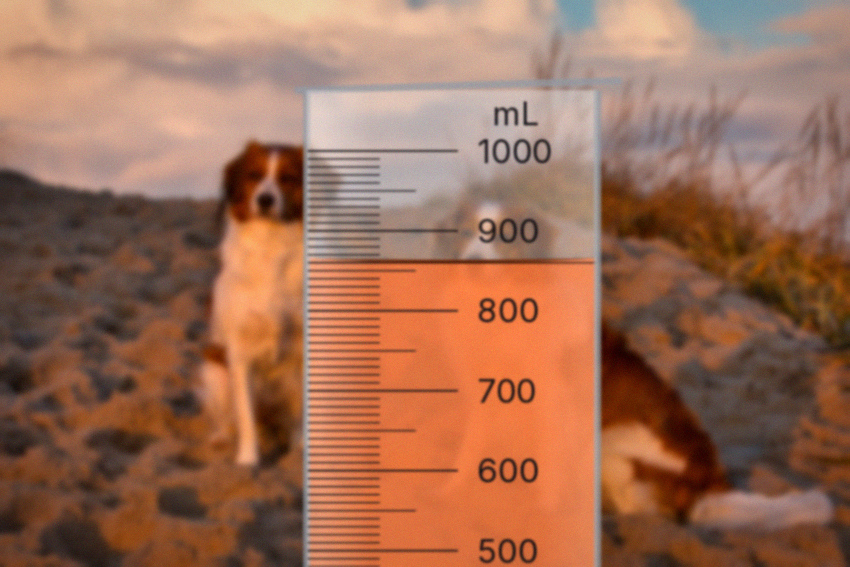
860 mL
